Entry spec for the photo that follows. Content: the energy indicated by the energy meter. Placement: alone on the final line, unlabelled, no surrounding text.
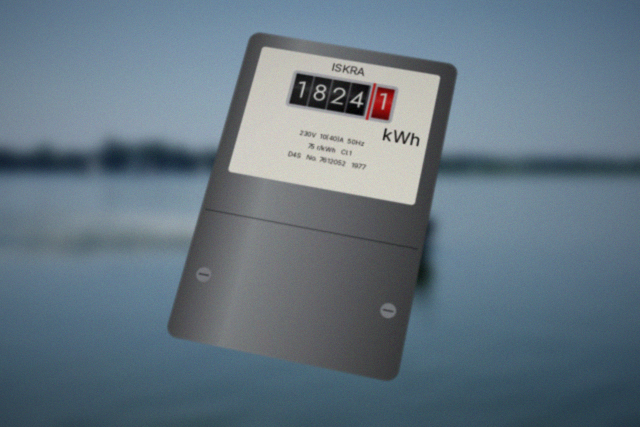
1824.1 kWh
